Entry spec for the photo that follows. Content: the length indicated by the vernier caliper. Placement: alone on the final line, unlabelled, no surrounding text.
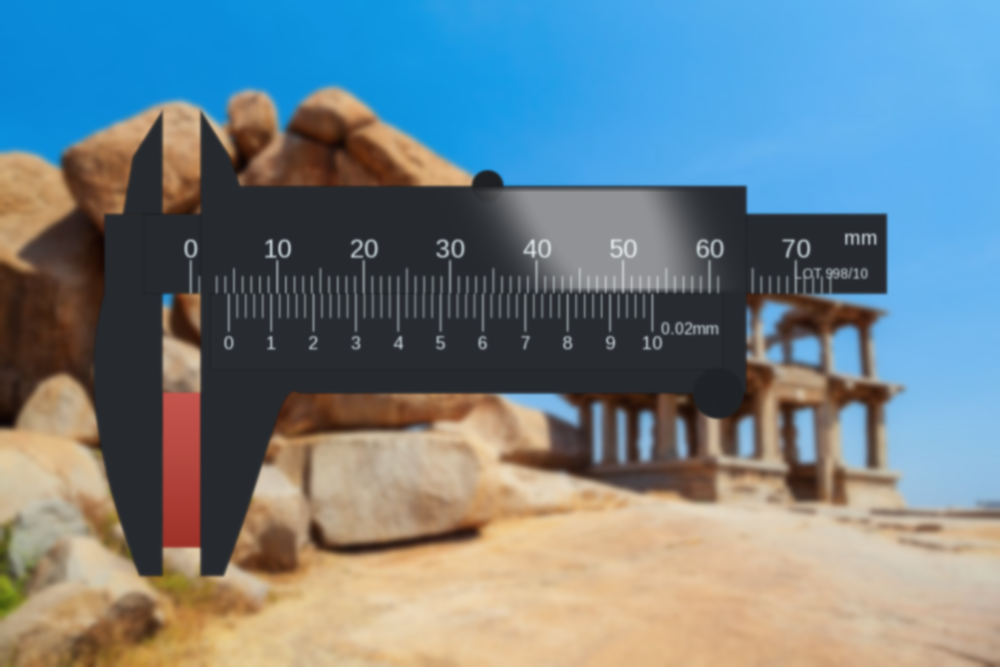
4.4 mm
